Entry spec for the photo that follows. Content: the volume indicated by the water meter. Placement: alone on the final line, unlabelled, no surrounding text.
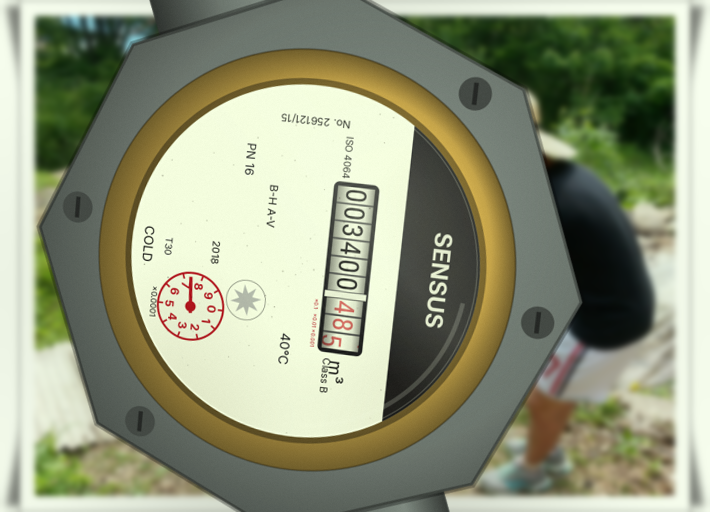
3400.4847 m³
